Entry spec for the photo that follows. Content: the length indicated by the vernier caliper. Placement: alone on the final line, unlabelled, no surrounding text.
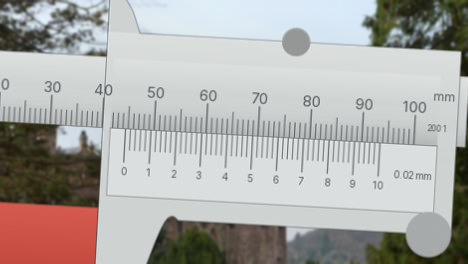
44.5 mm
